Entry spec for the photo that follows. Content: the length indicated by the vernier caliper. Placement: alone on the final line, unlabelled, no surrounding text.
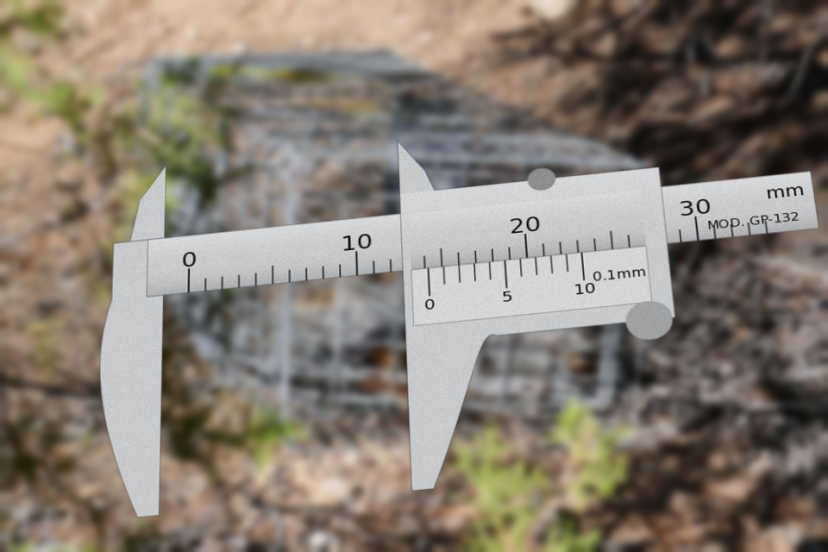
14.2 mm
